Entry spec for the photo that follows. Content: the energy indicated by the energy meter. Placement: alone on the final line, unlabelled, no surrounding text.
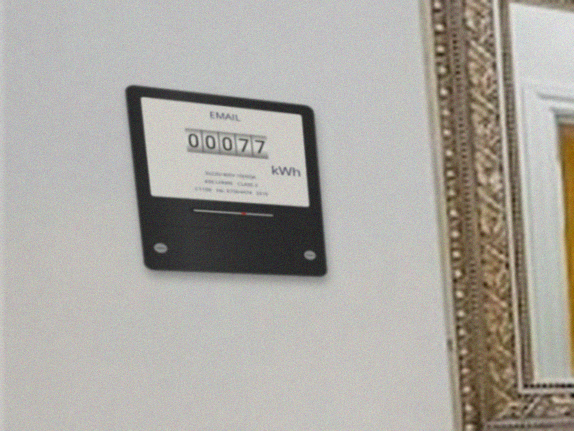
77 kWh
